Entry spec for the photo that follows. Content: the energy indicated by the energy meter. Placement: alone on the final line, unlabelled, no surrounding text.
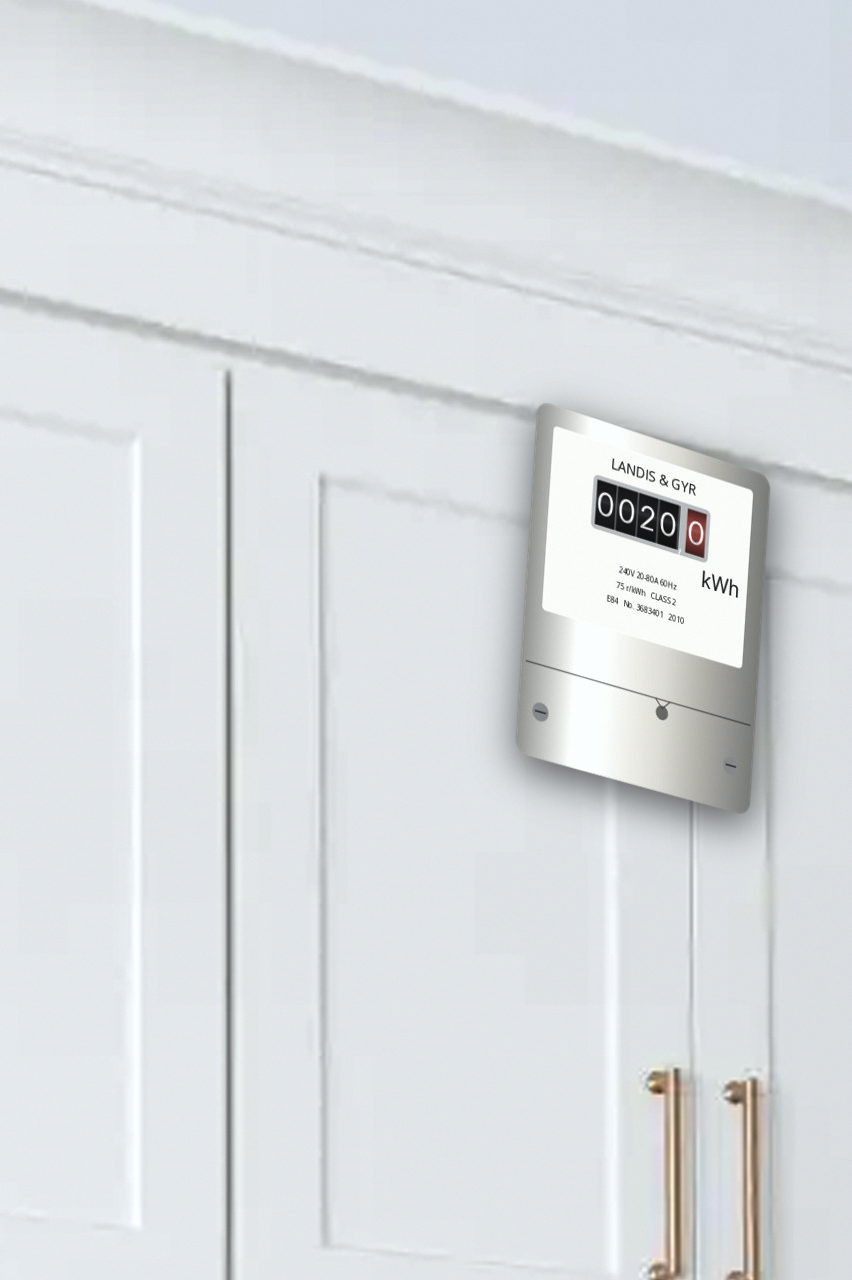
20.0 kWh
